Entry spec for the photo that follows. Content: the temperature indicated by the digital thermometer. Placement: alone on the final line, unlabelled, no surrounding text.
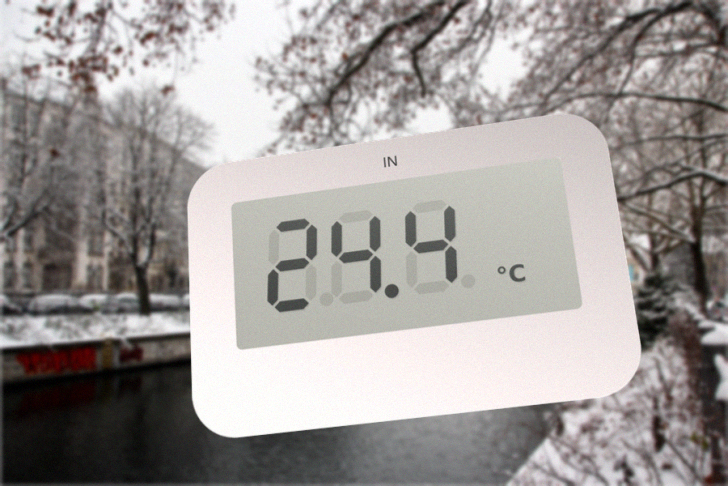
24.4 °C
